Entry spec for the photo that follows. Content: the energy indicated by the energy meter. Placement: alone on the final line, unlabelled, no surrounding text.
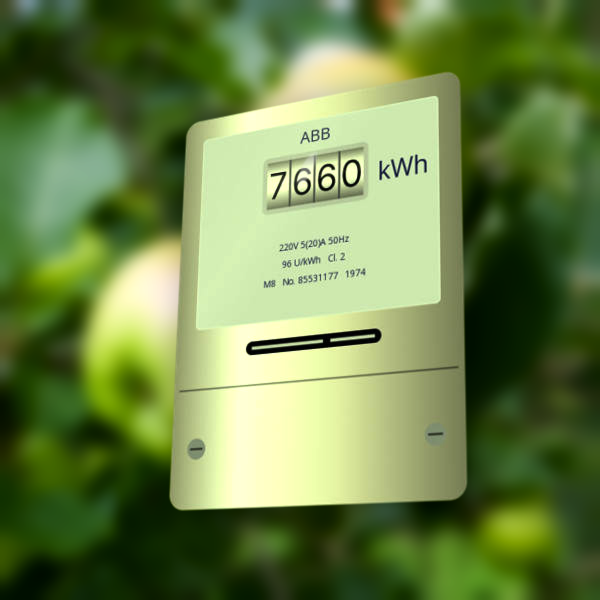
7660 kWh
